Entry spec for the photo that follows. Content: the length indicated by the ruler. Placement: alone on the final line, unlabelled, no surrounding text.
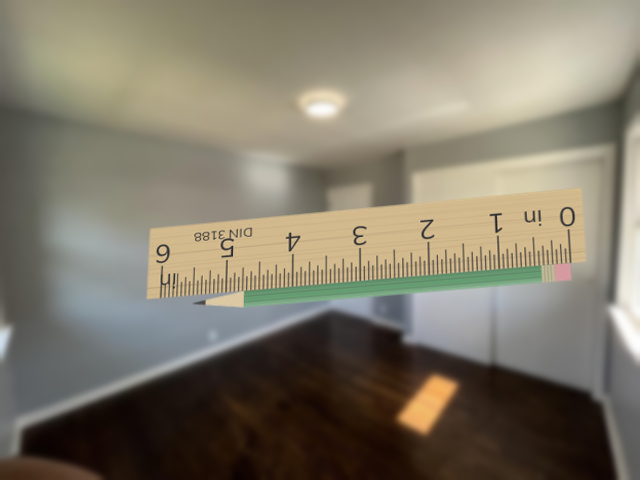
5.5 in
